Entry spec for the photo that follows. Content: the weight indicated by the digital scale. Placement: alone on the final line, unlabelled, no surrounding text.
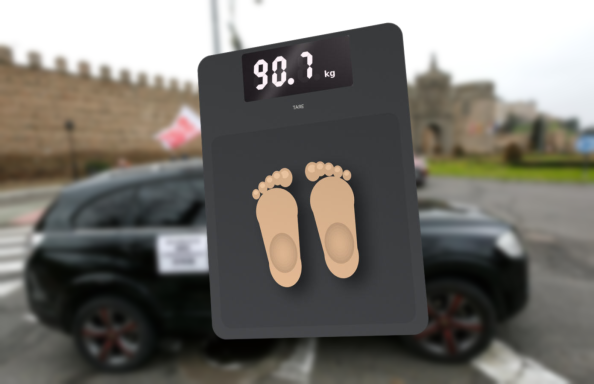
90.7 kg
